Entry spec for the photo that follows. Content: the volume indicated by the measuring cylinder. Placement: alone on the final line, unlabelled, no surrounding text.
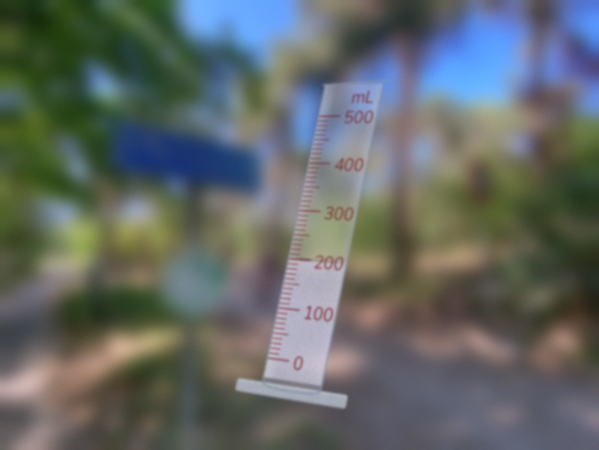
200 mL
